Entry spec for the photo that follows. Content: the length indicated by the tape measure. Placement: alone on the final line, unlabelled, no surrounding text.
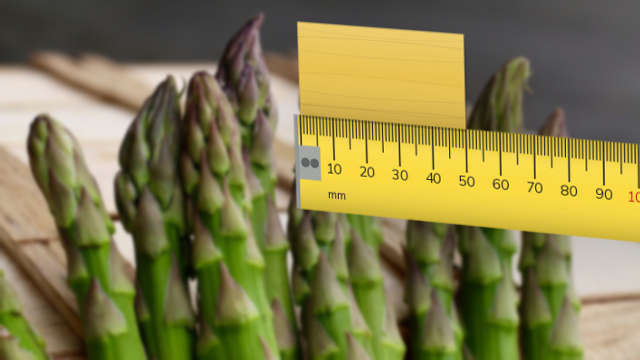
50 mm
